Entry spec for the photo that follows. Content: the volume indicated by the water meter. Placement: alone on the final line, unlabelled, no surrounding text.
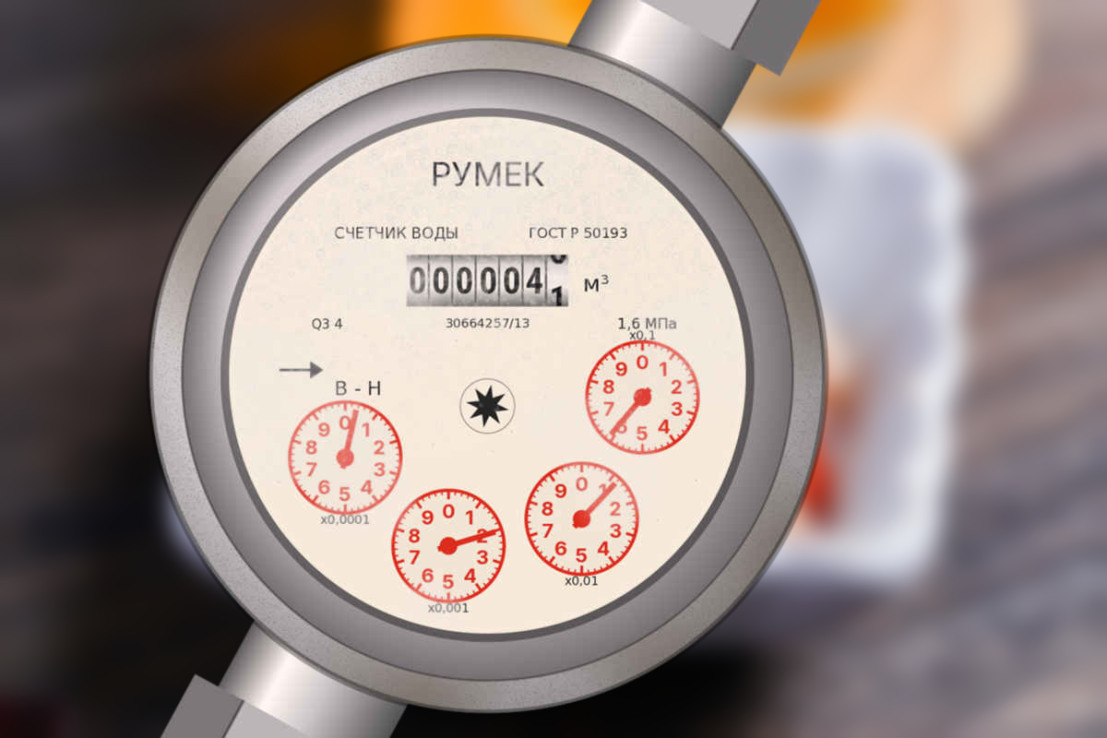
40.6120 m³
